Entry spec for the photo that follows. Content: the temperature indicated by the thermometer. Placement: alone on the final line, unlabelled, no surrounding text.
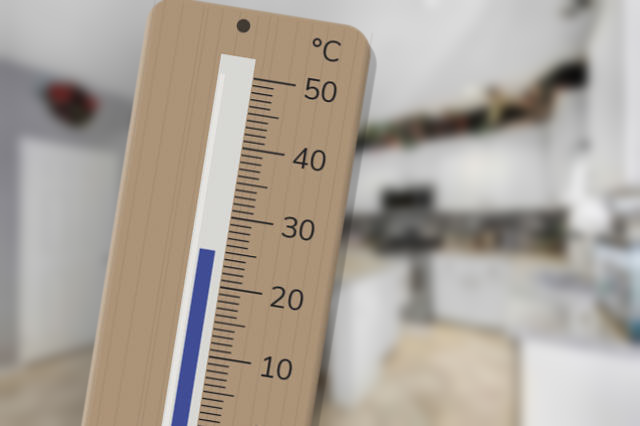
25 °C
